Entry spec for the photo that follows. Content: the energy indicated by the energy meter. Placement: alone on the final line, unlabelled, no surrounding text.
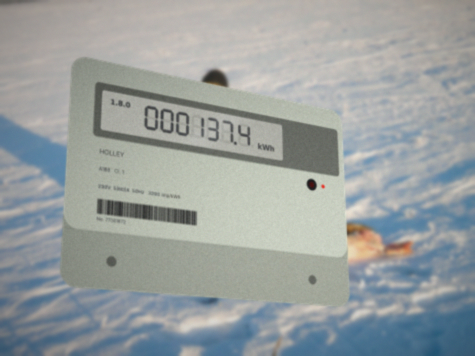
137.4 kWh
